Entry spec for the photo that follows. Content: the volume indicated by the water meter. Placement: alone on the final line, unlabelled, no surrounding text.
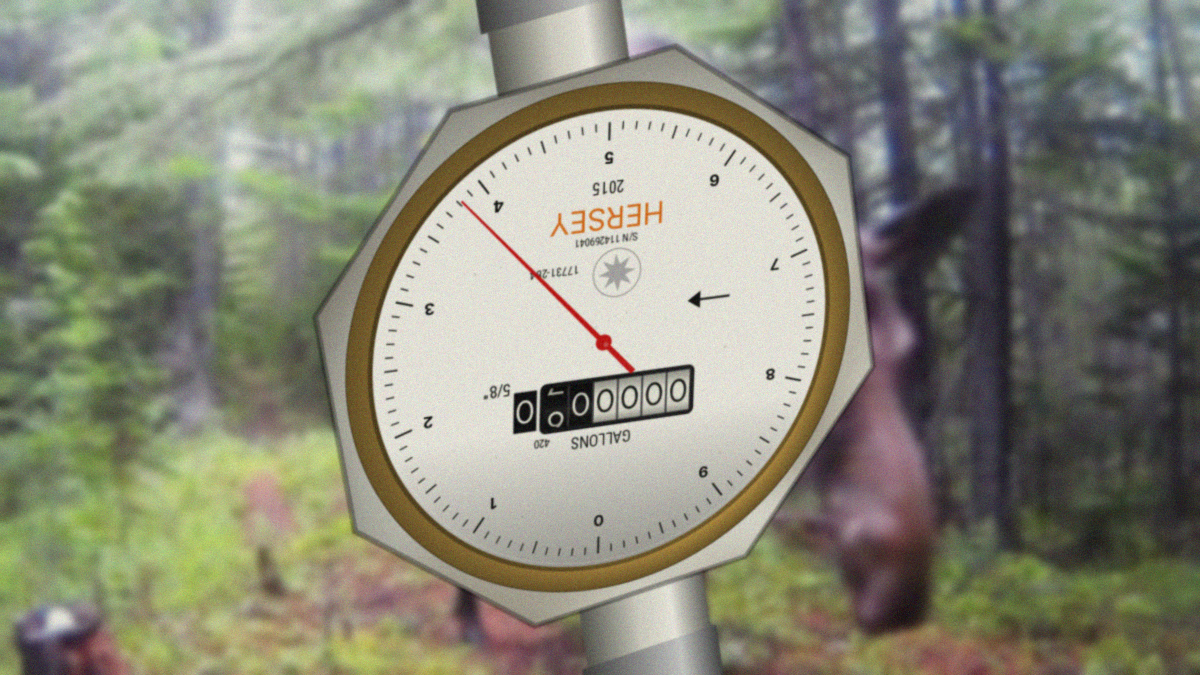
63.8 gal
